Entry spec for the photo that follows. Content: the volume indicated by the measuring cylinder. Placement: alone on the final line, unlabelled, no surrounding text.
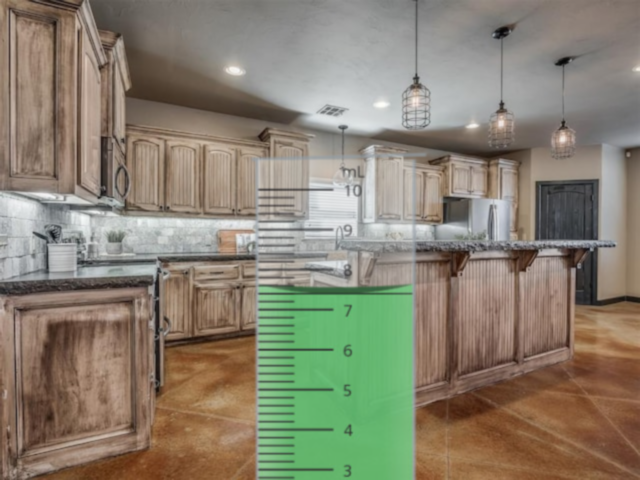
7.4 mL
